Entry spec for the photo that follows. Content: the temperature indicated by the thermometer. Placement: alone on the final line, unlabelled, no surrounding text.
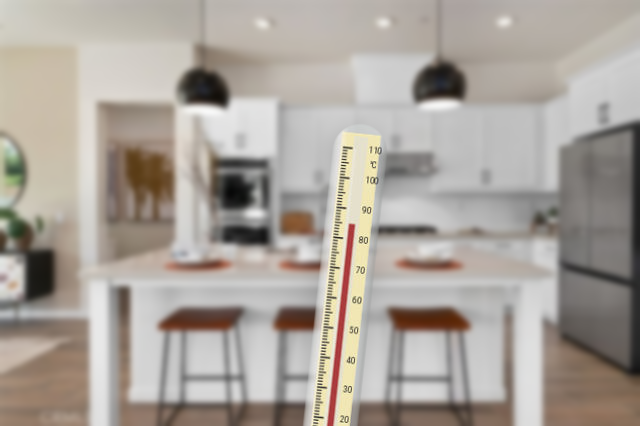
85 °C
